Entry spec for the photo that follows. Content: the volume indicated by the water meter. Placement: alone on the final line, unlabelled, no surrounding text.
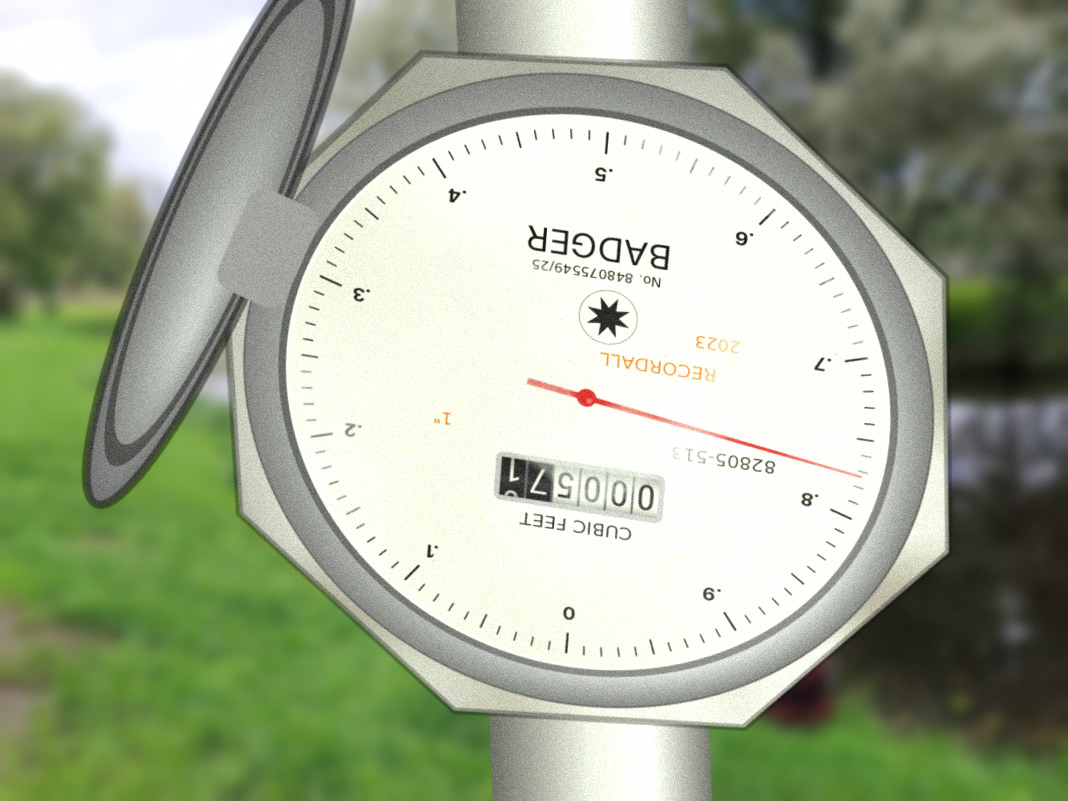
570.77 ft³
